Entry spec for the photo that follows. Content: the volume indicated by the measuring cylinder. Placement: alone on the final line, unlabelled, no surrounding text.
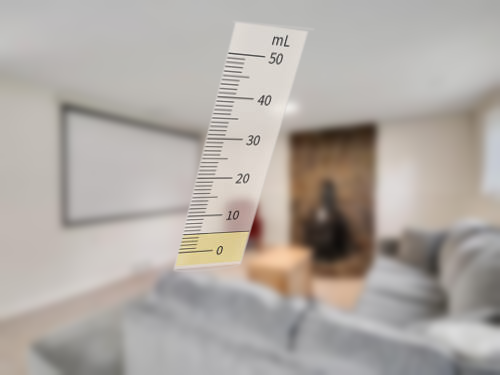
5 mL
